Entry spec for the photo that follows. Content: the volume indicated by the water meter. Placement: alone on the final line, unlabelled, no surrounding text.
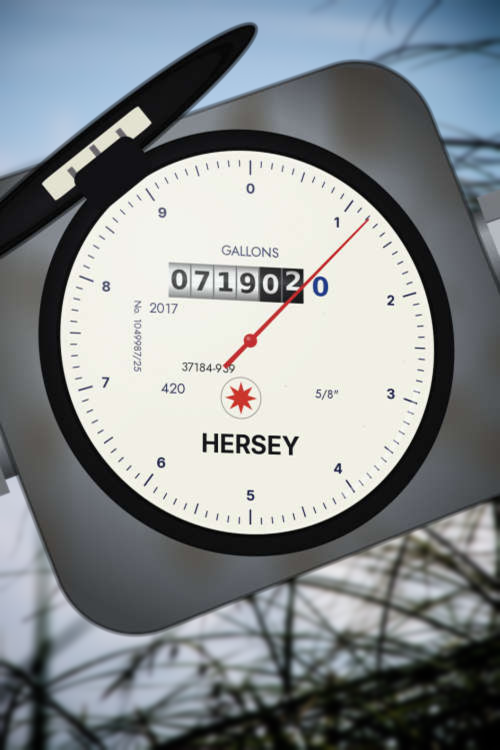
719021.2 gal
